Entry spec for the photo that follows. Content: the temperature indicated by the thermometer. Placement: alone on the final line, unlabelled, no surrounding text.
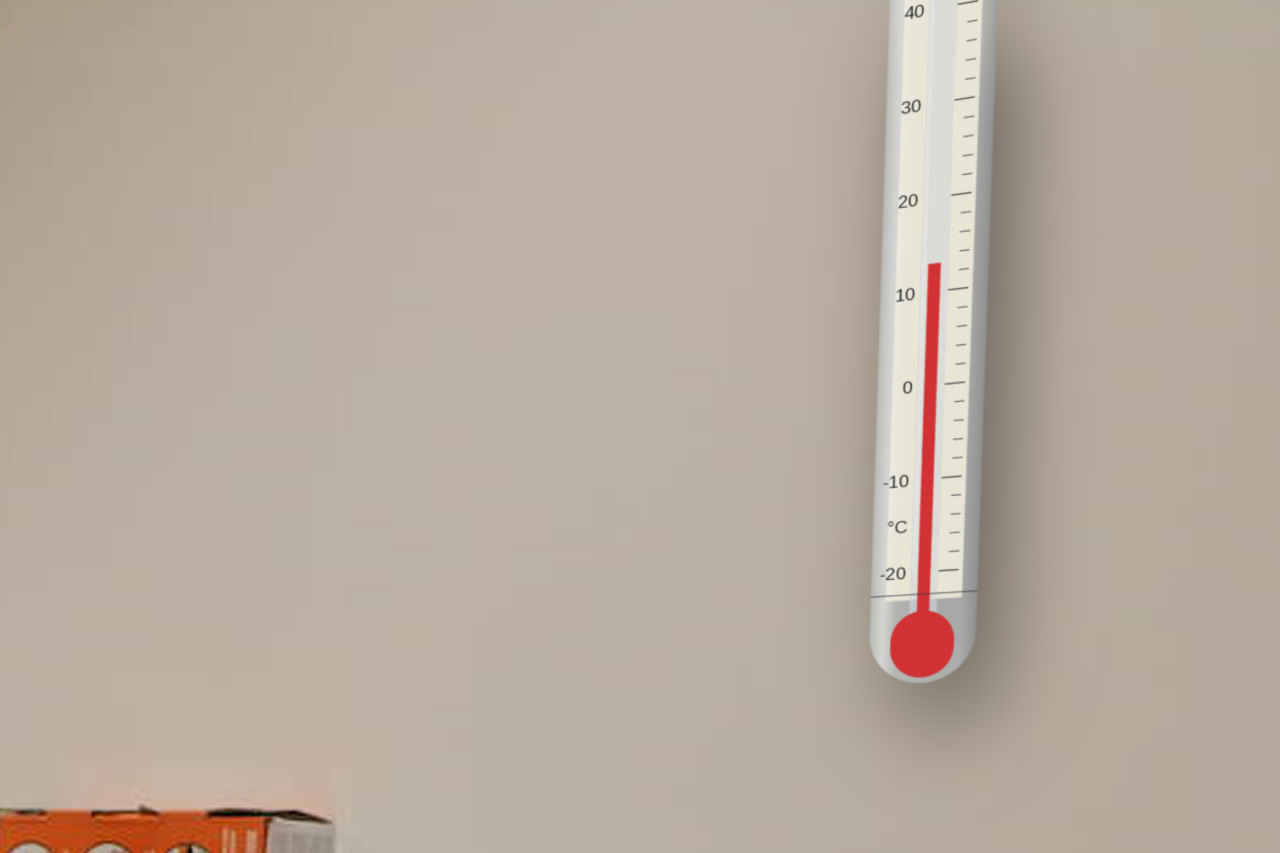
13 °C
